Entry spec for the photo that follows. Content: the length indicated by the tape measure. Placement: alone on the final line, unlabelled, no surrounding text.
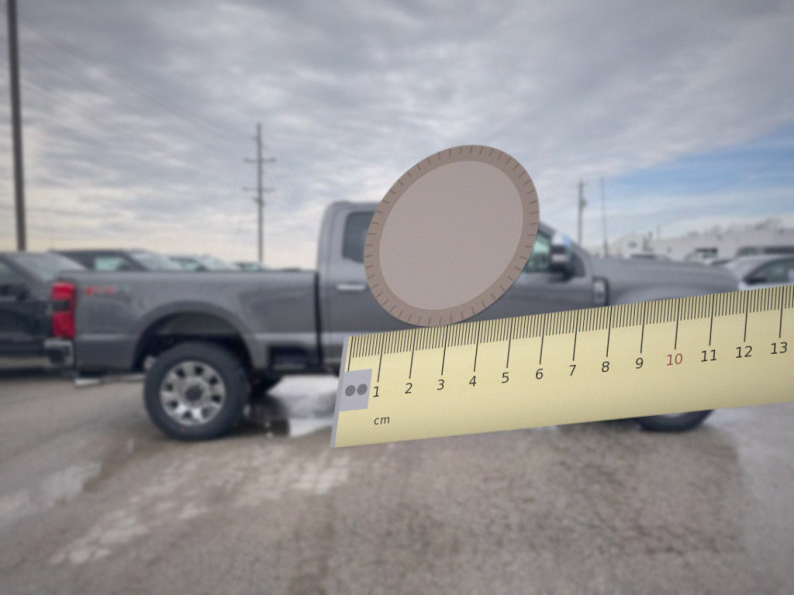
5.5 cm
